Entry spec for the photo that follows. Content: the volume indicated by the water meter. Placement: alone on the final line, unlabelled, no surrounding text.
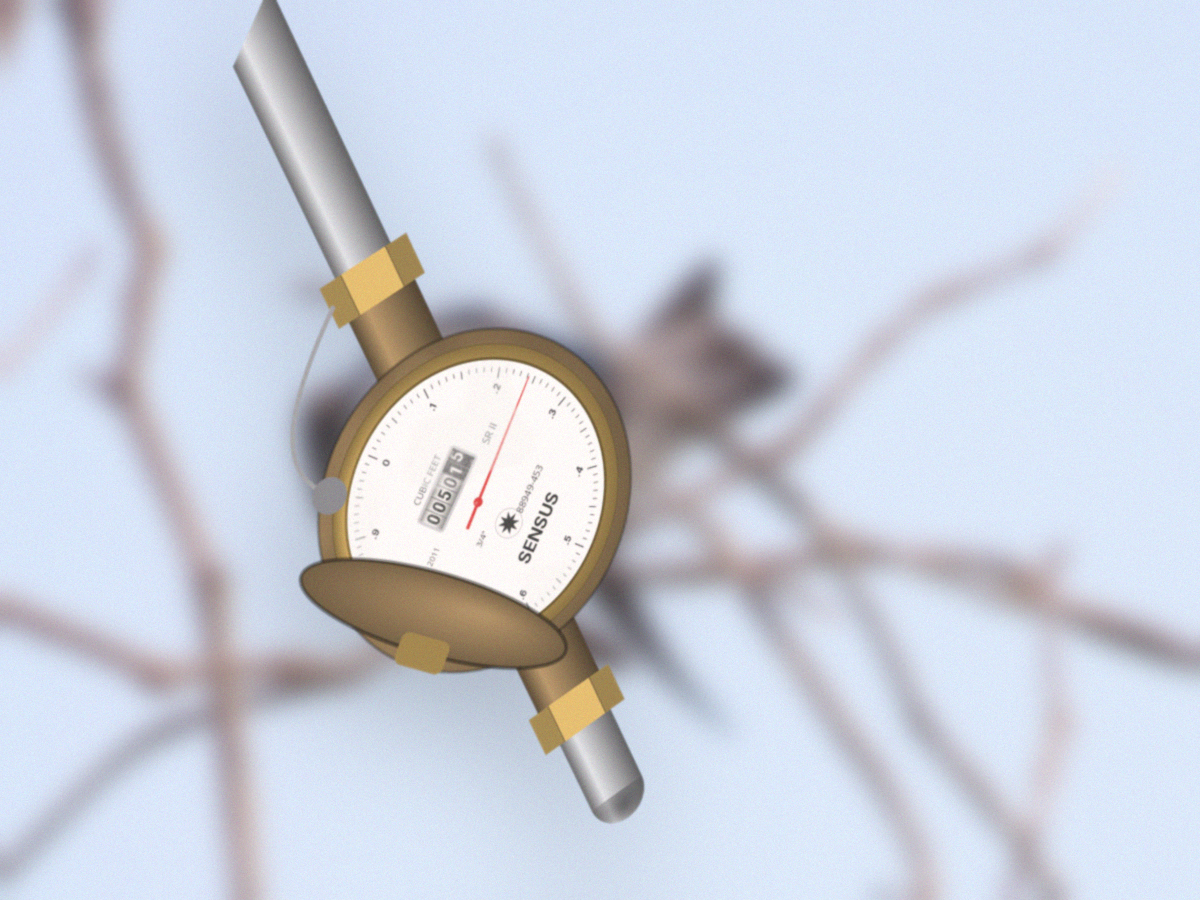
5015.24 ft³
